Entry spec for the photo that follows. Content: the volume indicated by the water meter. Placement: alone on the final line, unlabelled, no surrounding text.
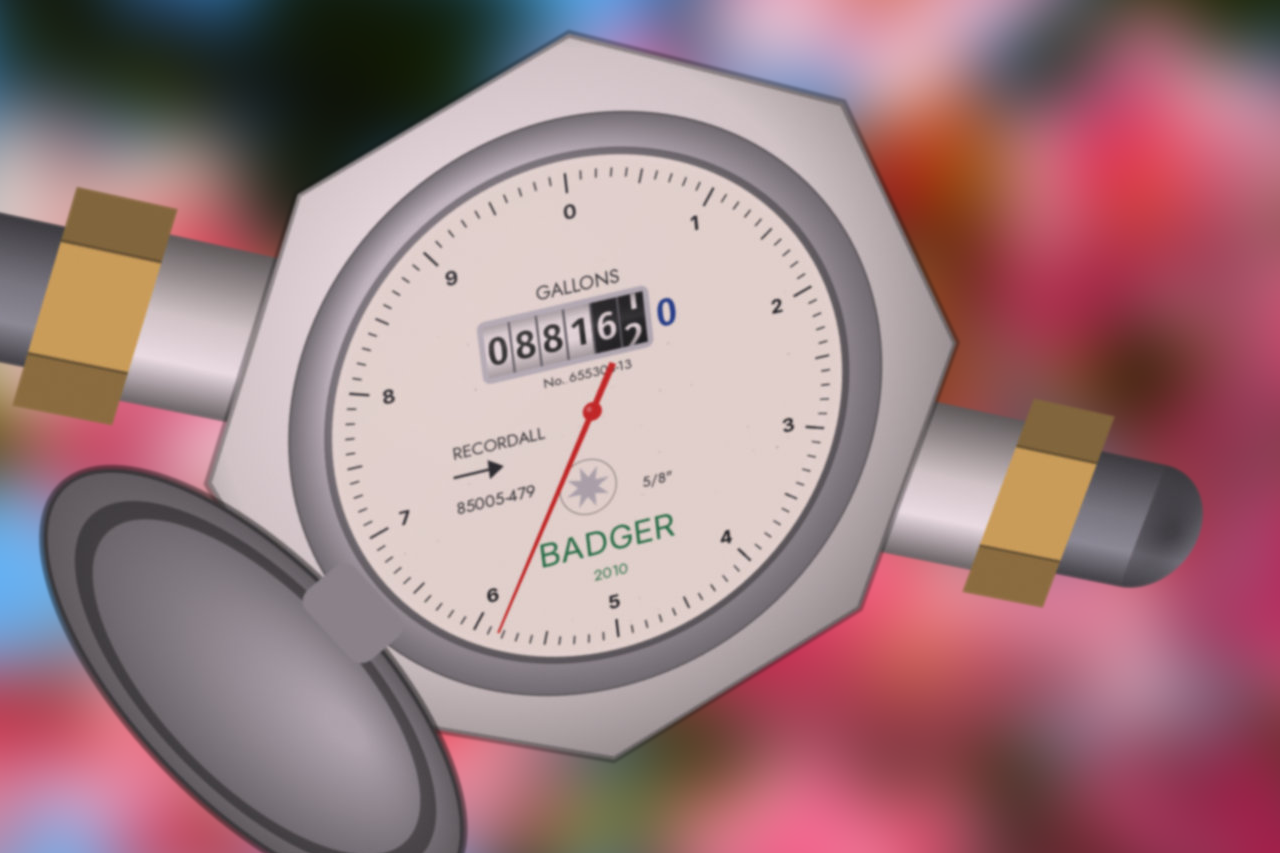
881615.8 gal
